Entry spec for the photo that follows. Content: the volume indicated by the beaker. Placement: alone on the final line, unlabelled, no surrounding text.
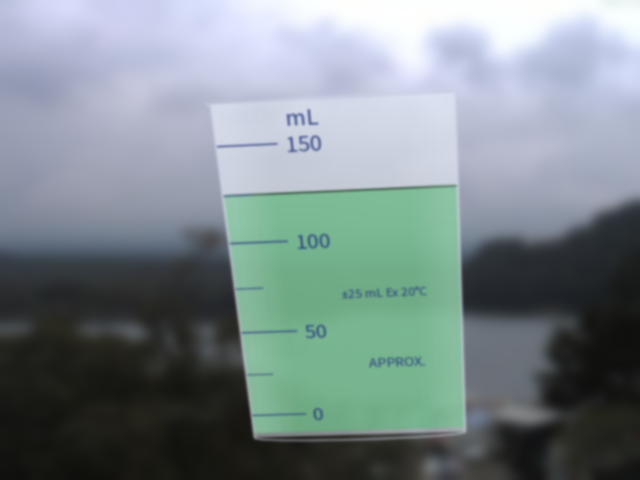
125 mL
